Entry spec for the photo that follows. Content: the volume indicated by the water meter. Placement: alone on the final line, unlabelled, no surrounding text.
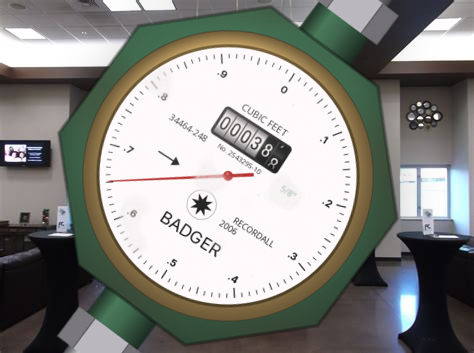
387.65 ft³
